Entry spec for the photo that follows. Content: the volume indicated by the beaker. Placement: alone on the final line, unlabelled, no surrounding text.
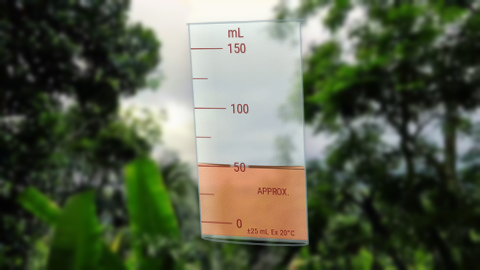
50 mL
